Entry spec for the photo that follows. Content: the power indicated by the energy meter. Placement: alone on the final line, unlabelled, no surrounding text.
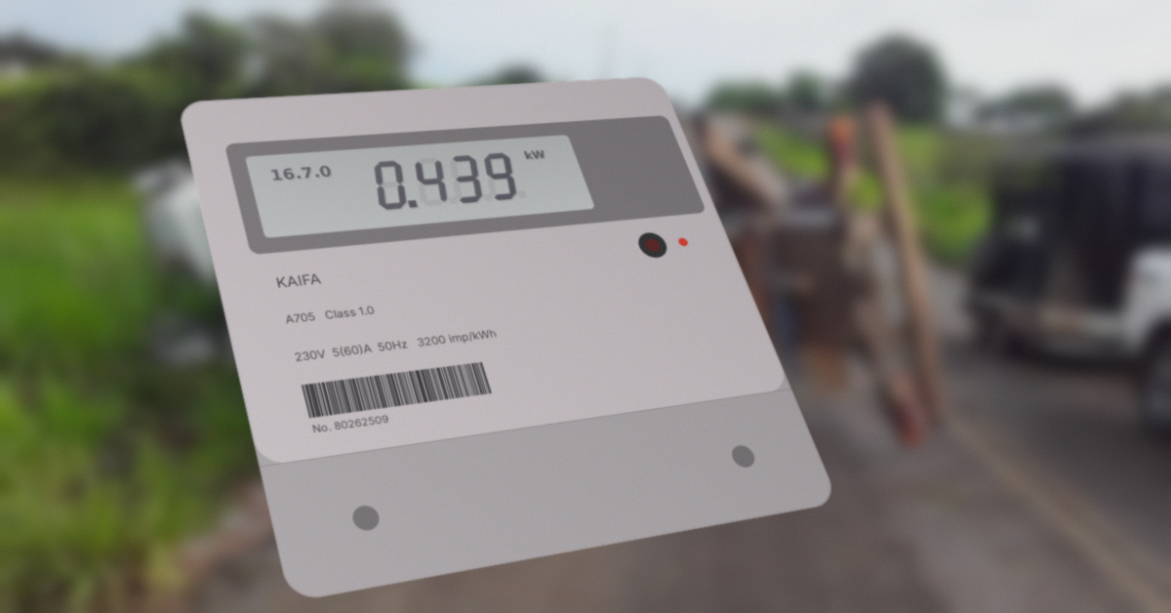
0.439 kW
